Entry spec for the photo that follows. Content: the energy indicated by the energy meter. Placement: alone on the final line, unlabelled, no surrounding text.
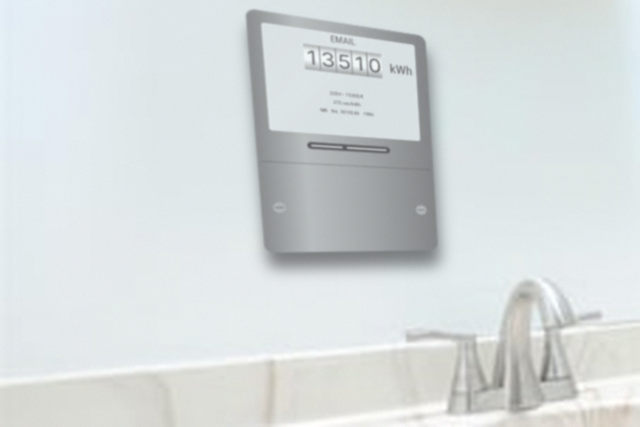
13510 kWh
